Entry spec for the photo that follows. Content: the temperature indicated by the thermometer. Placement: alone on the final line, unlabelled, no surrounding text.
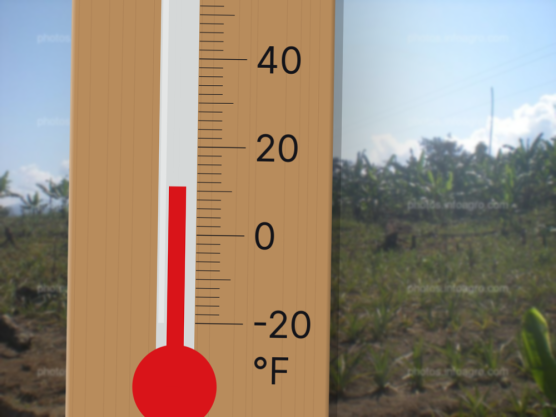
11 °F
